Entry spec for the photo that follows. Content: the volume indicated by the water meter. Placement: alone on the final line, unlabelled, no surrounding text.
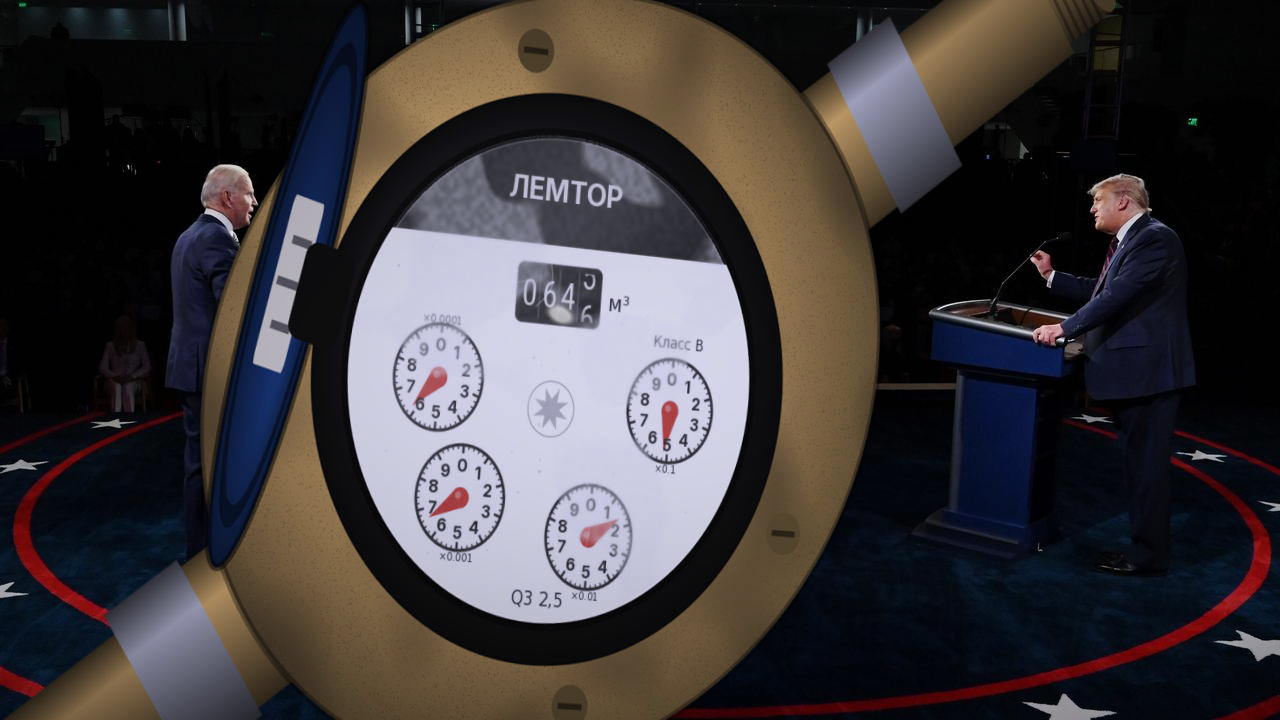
645.5166 m³
